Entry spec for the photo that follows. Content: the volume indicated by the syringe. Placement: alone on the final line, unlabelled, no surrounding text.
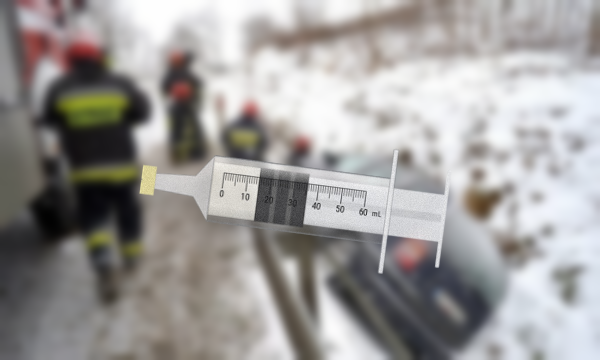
15 mL
